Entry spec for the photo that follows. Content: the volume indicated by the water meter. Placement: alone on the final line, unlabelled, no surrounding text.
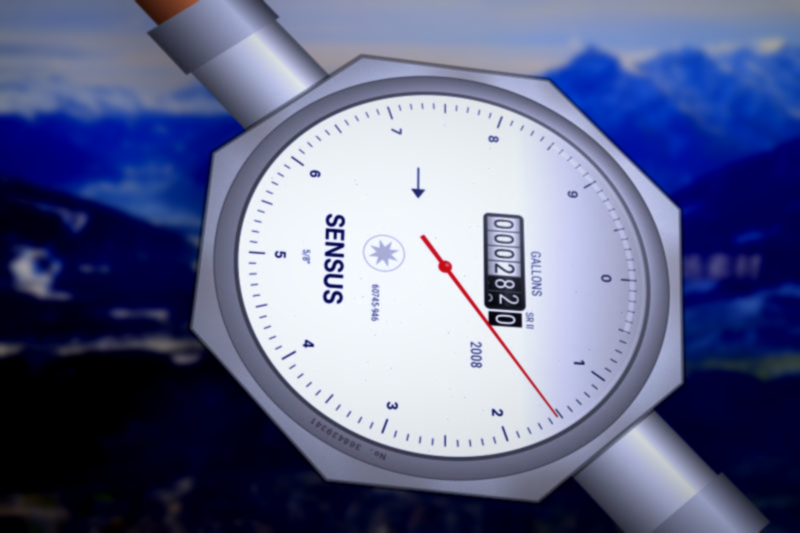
2821.5 gal
